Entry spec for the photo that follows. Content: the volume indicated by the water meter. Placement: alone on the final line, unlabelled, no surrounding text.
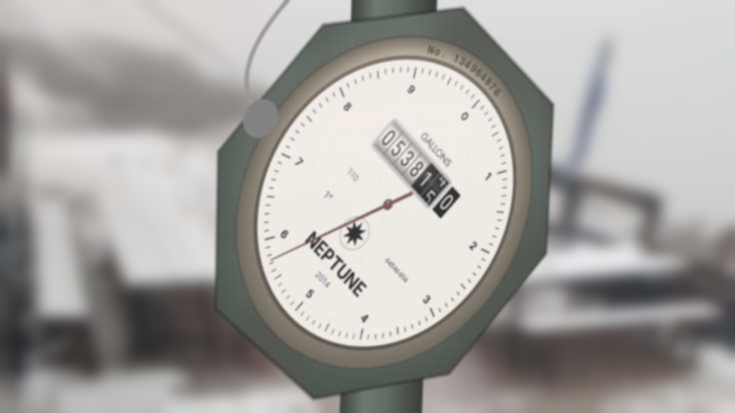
538145.7 gal
